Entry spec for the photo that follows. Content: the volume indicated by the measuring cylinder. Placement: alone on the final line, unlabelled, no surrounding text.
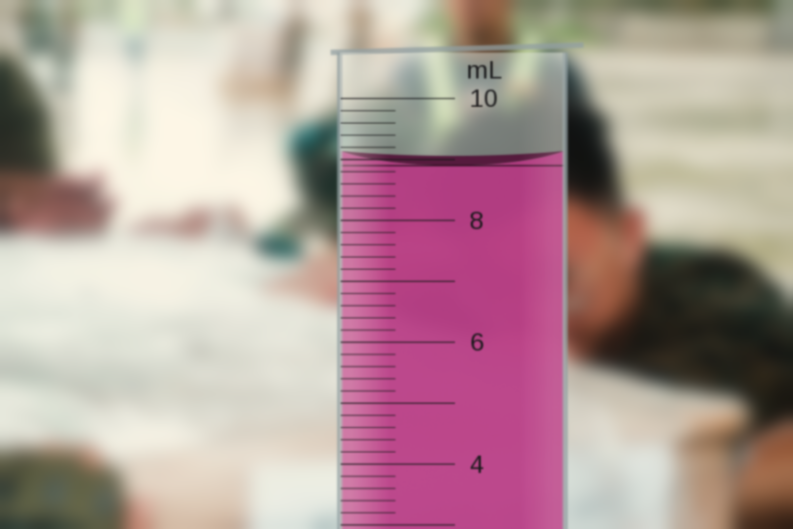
8.9 mL
